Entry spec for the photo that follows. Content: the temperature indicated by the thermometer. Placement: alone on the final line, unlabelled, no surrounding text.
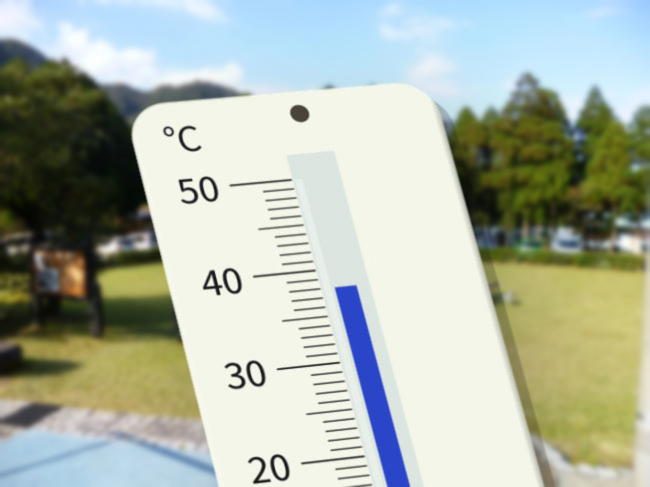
38 °C
